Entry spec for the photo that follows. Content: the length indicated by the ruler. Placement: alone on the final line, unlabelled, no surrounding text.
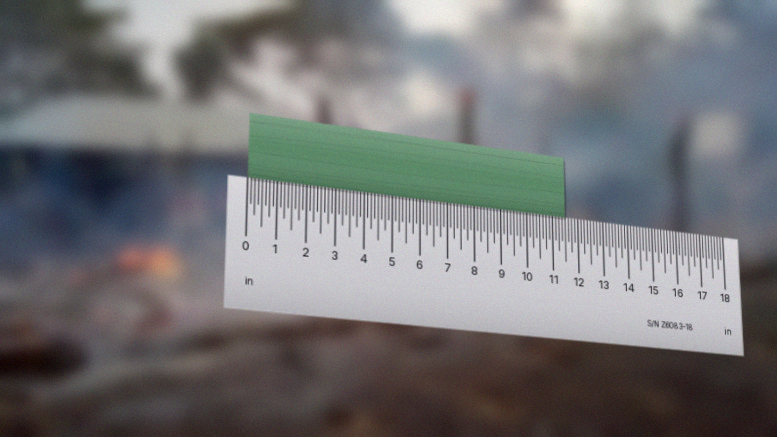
11.5 in
